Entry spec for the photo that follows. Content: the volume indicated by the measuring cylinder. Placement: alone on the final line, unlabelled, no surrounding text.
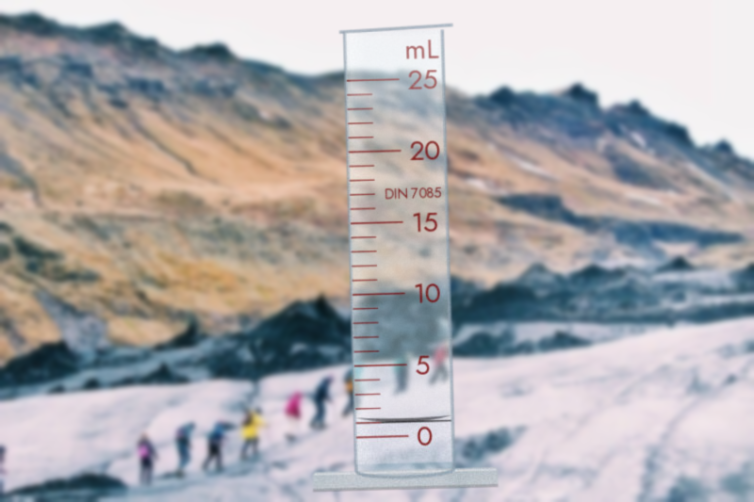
1 mL
